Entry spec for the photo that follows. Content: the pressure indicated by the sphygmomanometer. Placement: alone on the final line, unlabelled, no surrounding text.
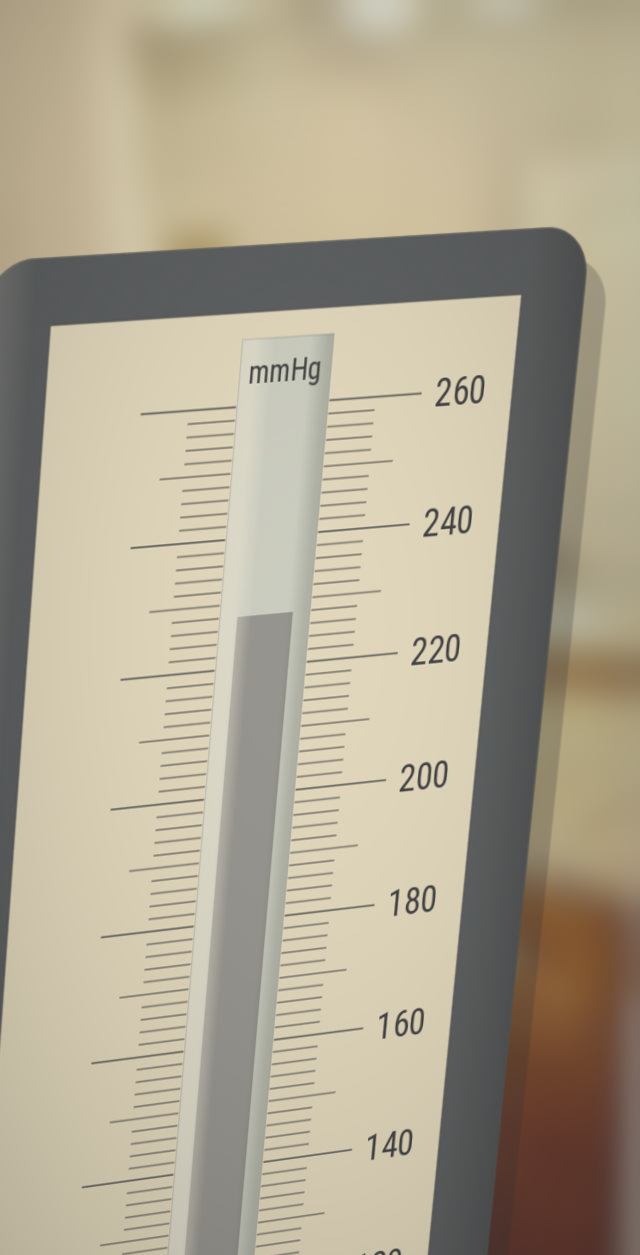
228 mmHg
